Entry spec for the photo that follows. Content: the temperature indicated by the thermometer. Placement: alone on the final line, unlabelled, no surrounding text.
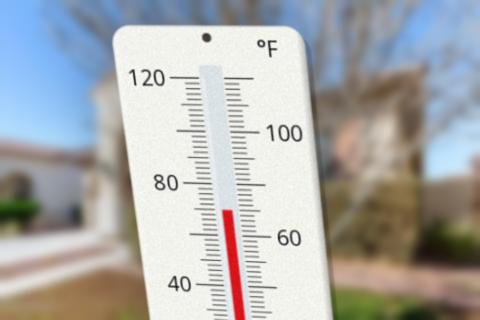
70 °F
